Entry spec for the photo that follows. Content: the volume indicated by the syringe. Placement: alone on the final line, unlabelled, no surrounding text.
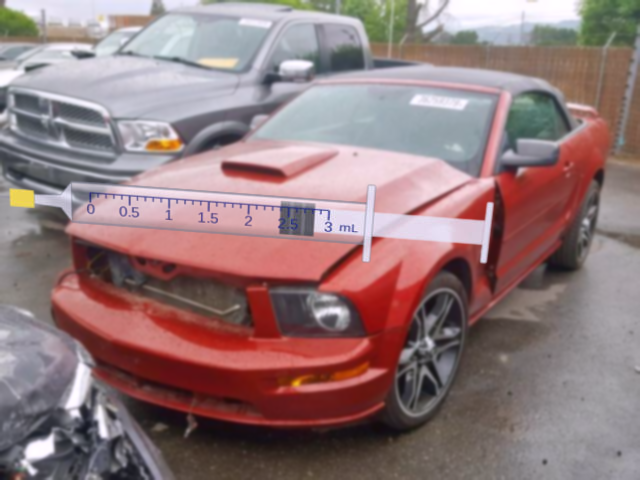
2.4 mL
